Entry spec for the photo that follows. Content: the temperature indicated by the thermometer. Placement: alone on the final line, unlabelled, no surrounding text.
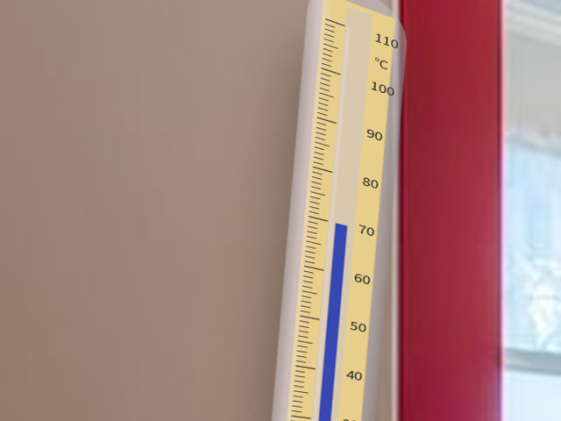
70 °C
